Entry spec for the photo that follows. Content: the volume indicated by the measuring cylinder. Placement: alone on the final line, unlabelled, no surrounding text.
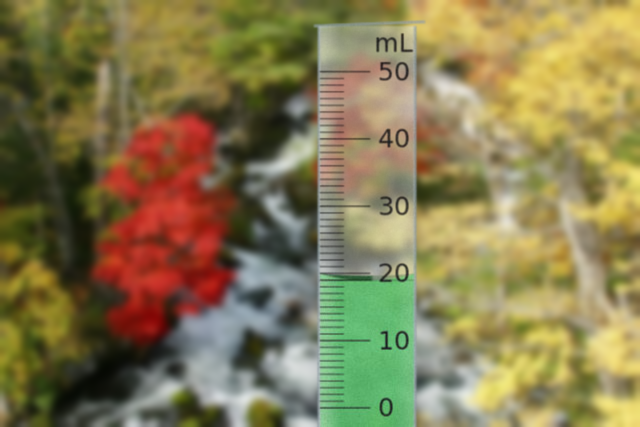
19 mL
